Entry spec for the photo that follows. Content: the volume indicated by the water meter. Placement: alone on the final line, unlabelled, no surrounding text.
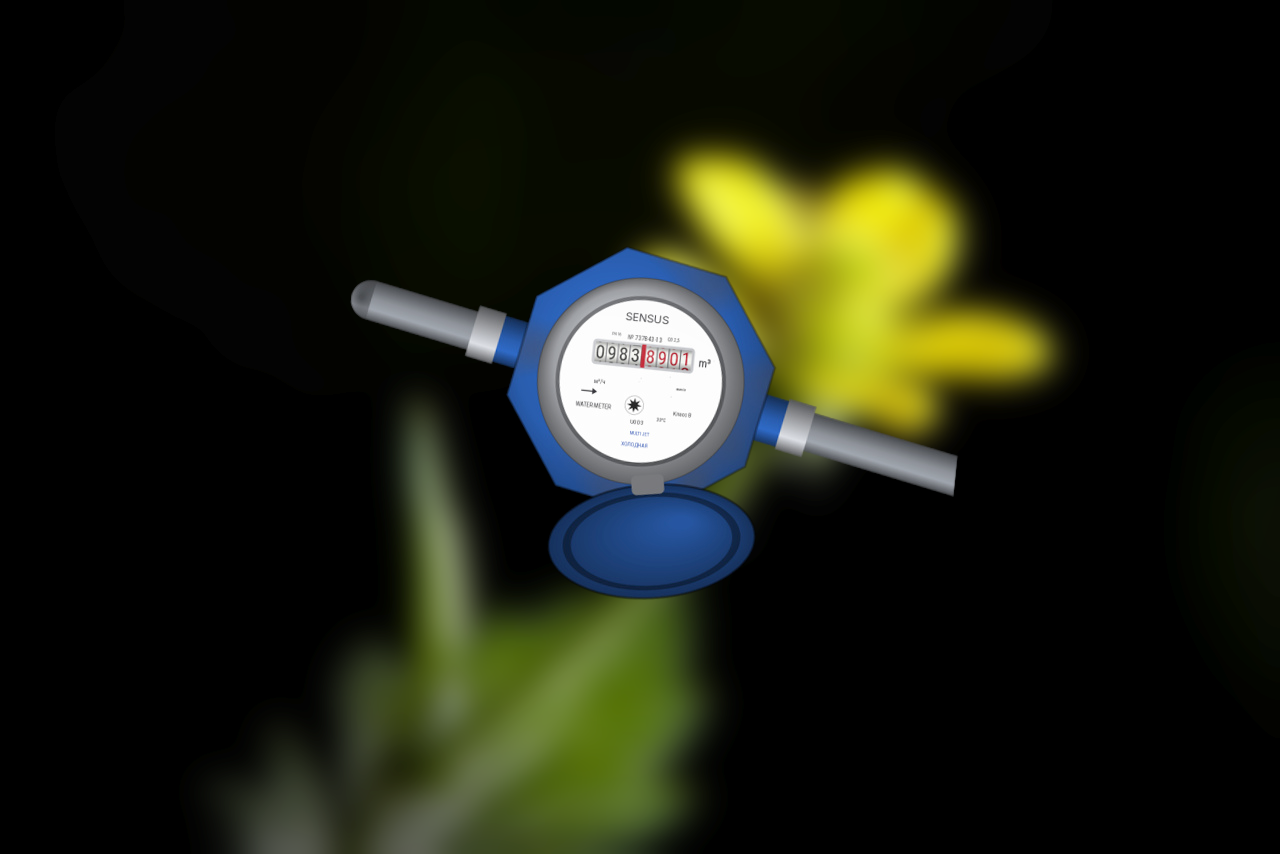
983.8901 m³
